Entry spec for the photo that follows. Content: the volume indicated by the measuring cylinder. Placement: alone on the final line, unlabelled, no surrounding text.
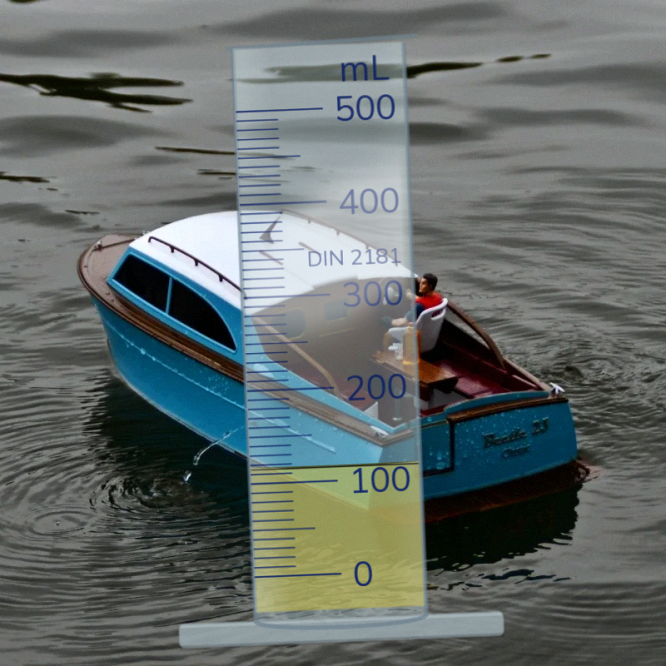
115 mL
